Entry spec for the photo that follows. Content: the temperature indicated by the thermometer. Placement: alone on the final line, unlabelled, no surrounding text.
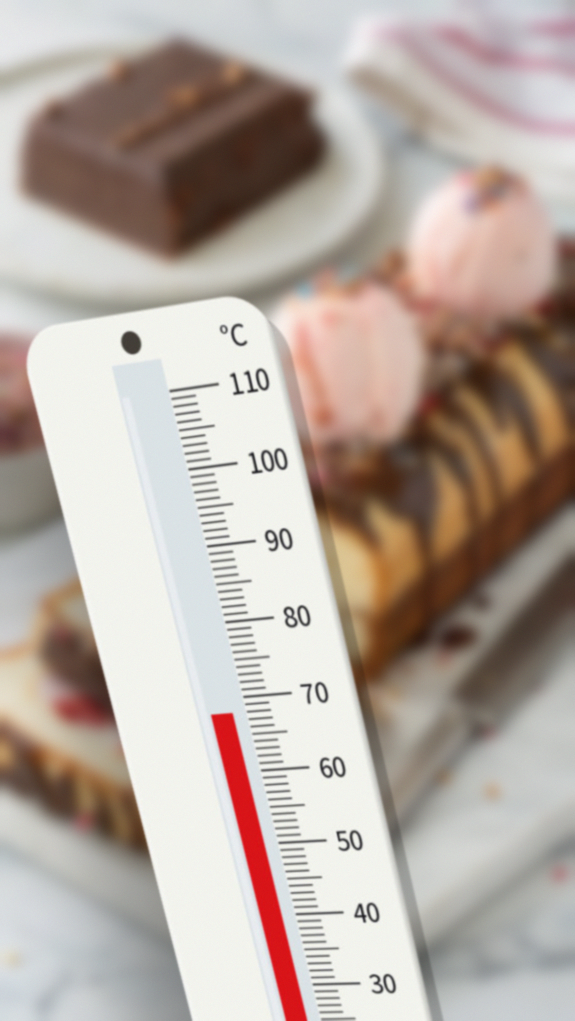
68 °C
